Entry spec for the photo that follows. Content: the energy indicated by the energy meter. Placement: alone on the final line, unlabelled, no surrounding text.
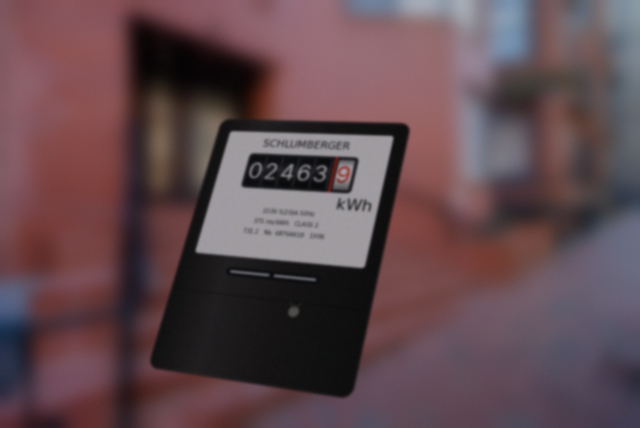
2463.9 kWh
